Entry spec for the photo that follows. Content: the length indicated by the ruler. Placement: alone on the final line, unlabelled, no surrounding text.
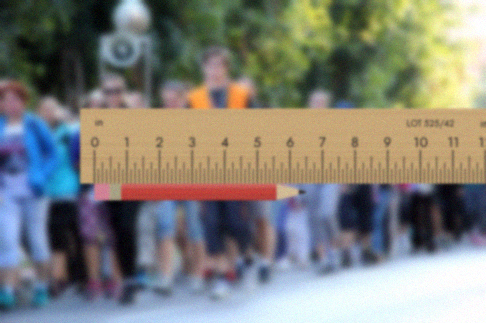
6.5 in
